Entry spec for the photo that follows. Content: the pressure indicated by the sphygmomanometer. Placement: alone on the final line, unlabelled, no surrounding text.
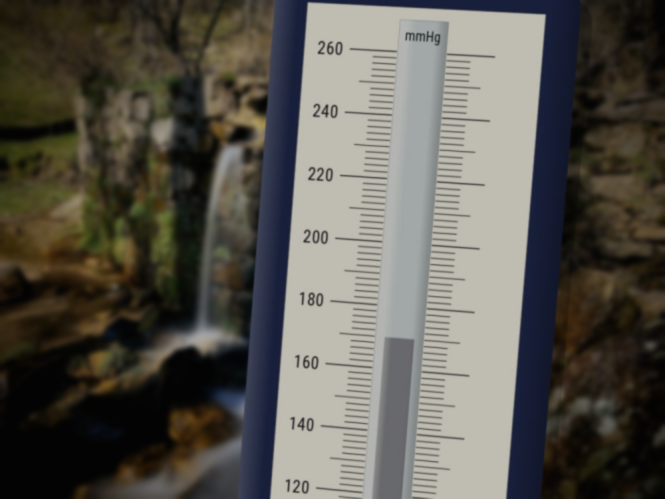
170 mmHg
